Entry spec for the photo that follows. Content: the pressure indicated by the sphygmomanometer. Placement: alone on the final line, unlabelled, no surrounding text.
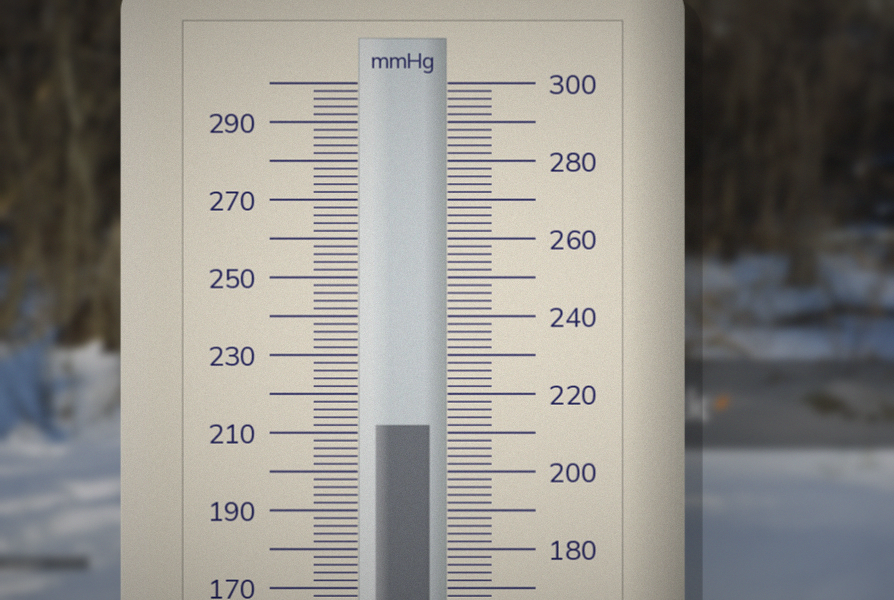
212 mmHg
